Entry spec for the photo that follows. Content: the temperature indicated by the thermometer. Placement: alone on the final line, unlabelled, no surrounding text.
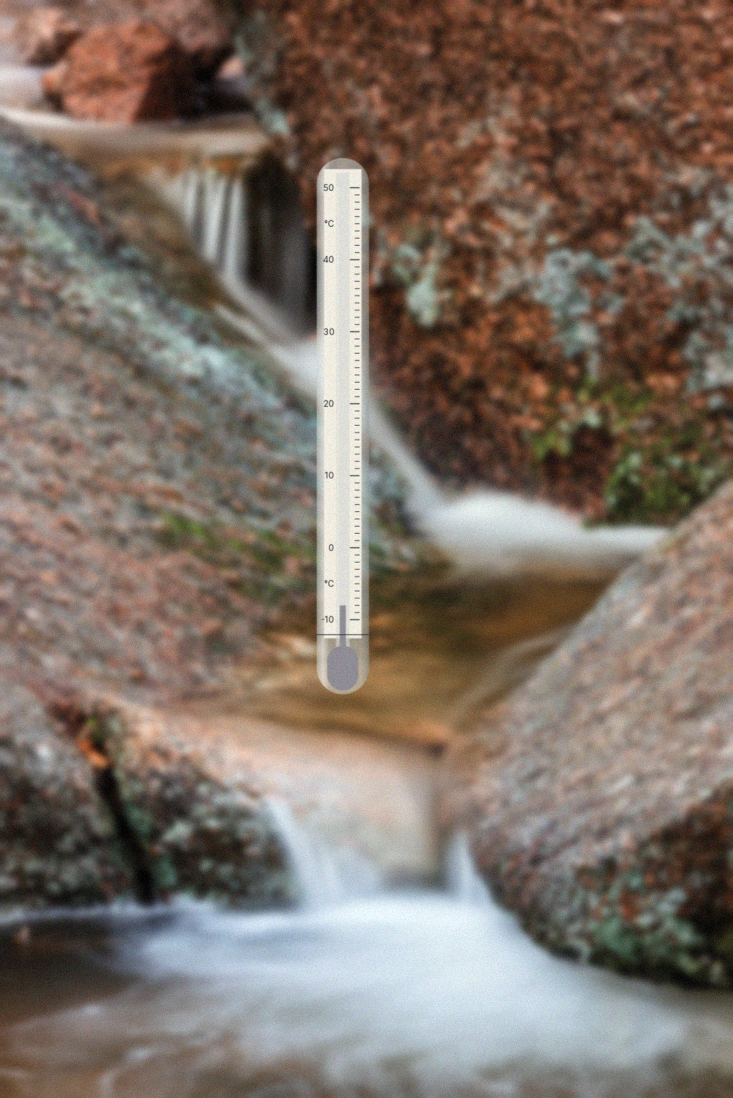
-8 °C
